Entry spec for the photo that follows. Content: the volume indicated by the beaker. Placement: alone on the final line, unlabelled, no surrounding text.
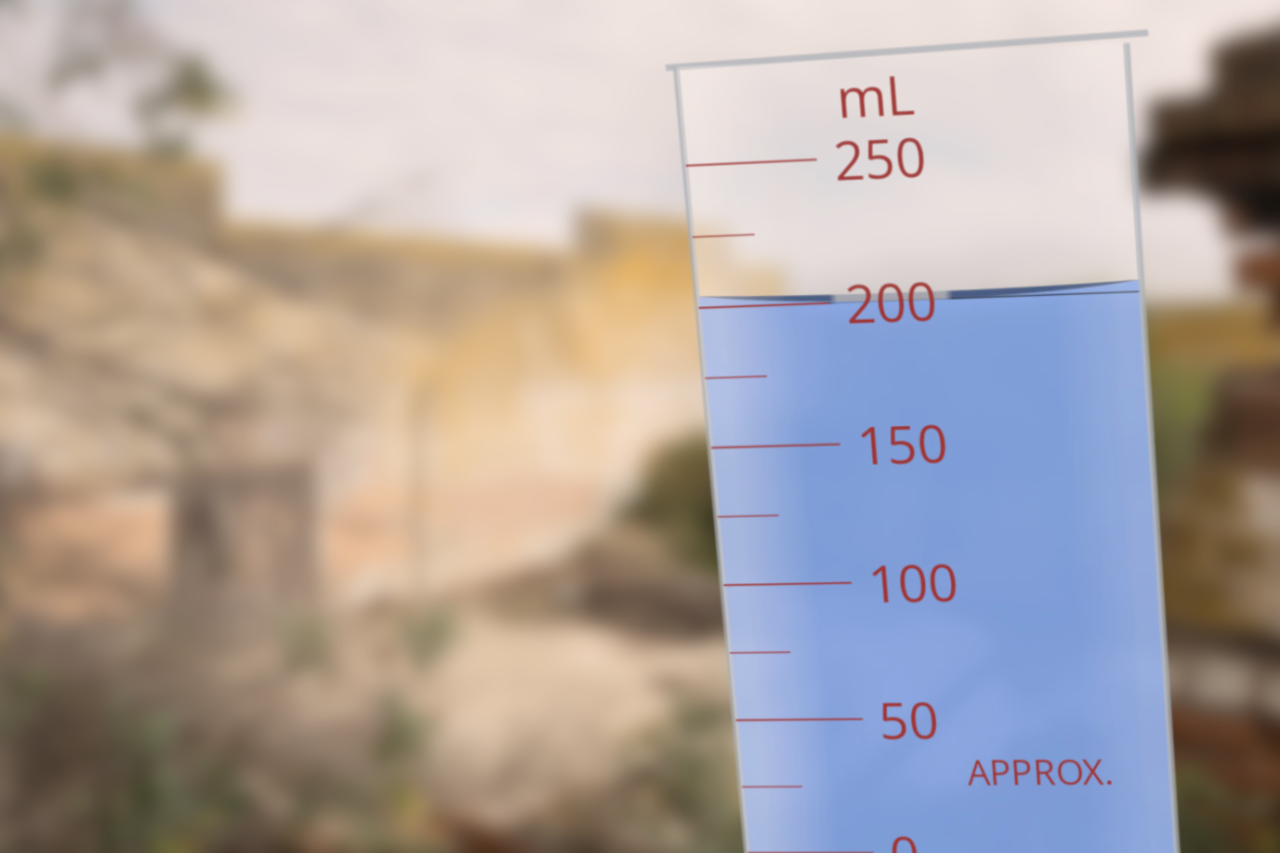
200 mL
